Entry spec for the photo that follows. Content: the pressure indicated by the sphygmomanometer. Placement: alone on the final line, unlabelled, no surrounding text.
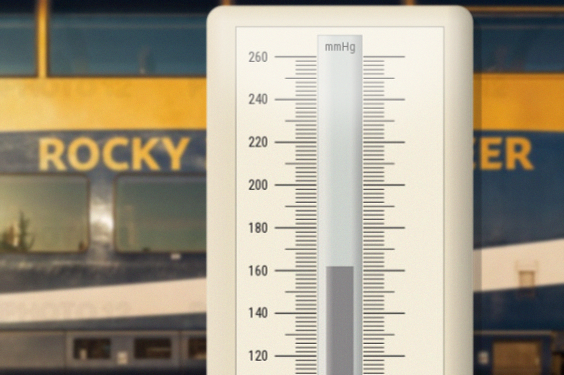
162 mmHg
